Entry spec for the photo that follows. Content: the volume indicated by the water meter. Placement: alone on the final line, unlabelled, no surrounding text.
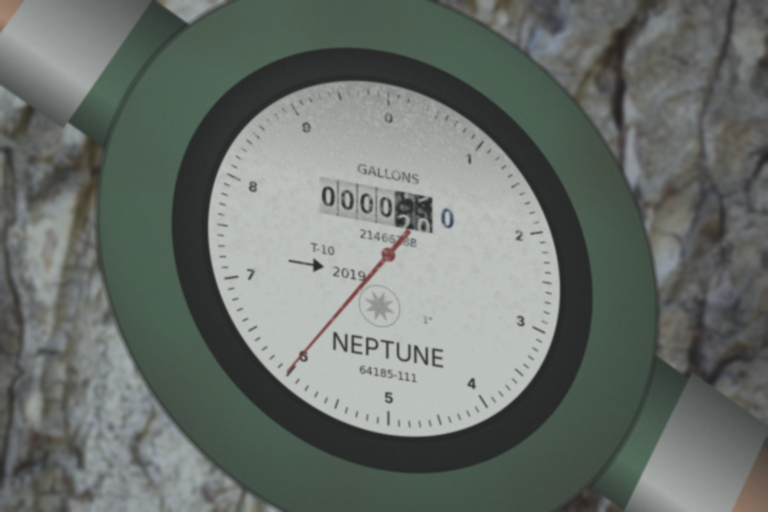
196.0 gal
